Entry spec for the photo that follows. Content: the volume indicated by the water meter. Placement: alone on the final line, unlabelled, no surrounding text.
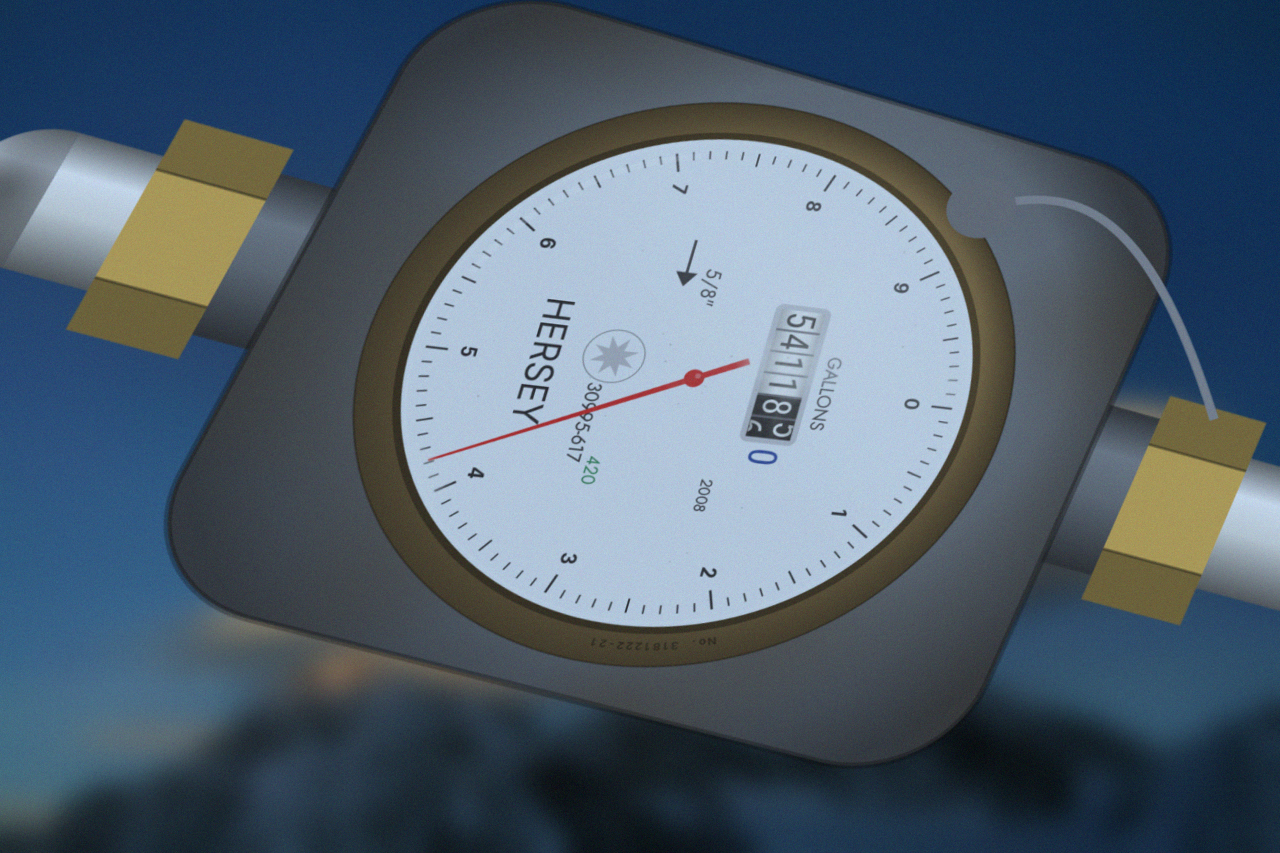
5411854.2 gal
